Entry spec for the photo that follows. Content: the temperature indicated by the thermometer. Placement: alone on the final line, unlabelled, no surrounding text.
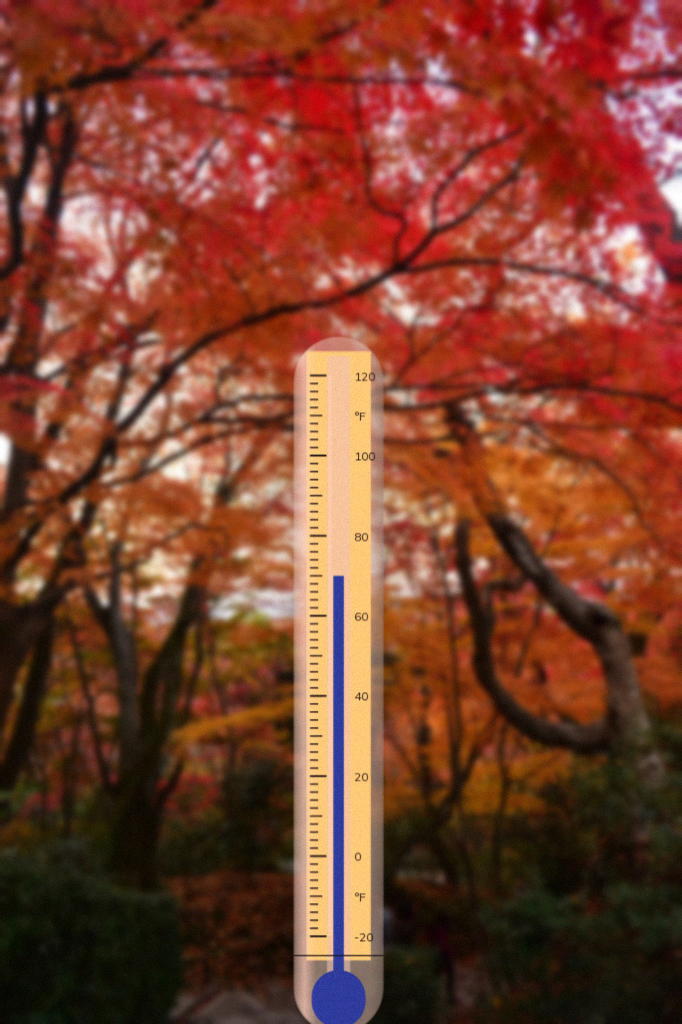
70 °F
